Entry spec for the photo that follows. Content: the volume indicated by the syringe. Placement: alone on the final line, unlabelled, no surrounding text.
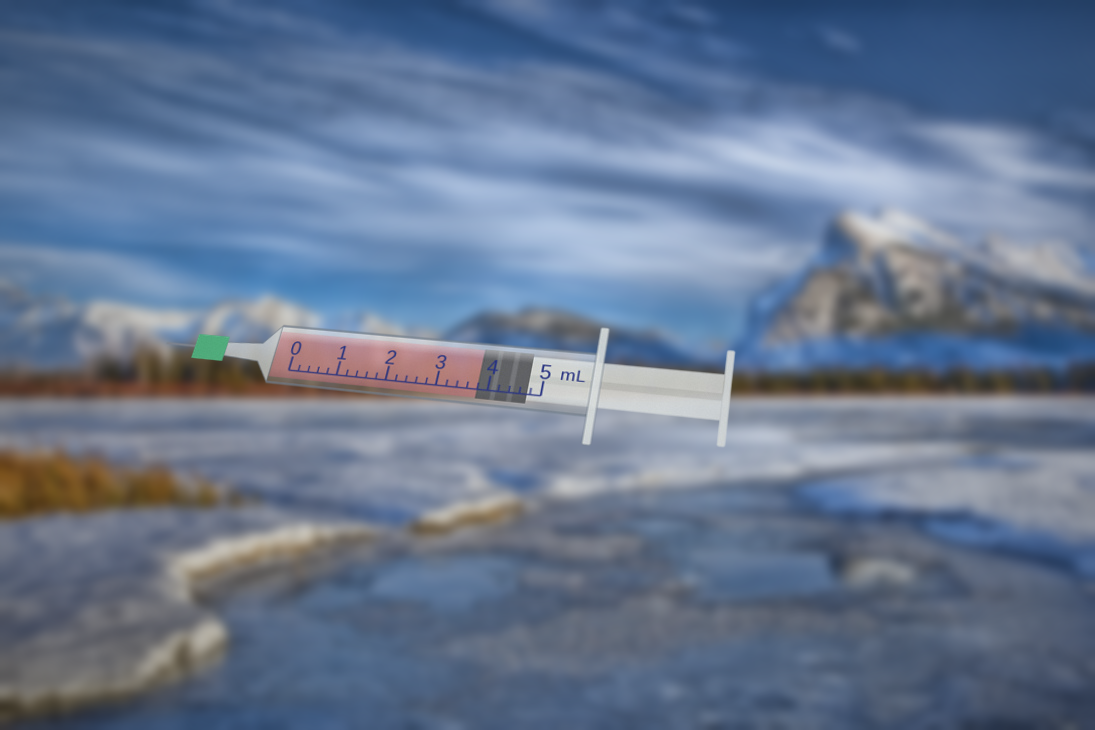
3.8 mL
